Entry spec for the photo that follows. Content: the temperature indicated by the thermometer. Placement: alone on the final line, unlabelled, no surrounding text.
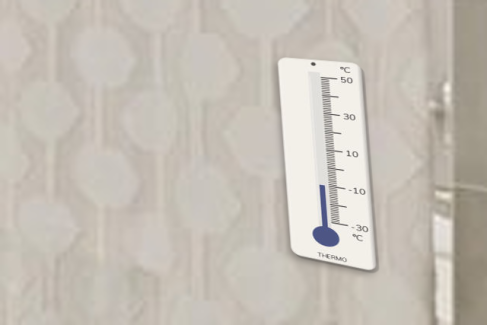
-10 °C
